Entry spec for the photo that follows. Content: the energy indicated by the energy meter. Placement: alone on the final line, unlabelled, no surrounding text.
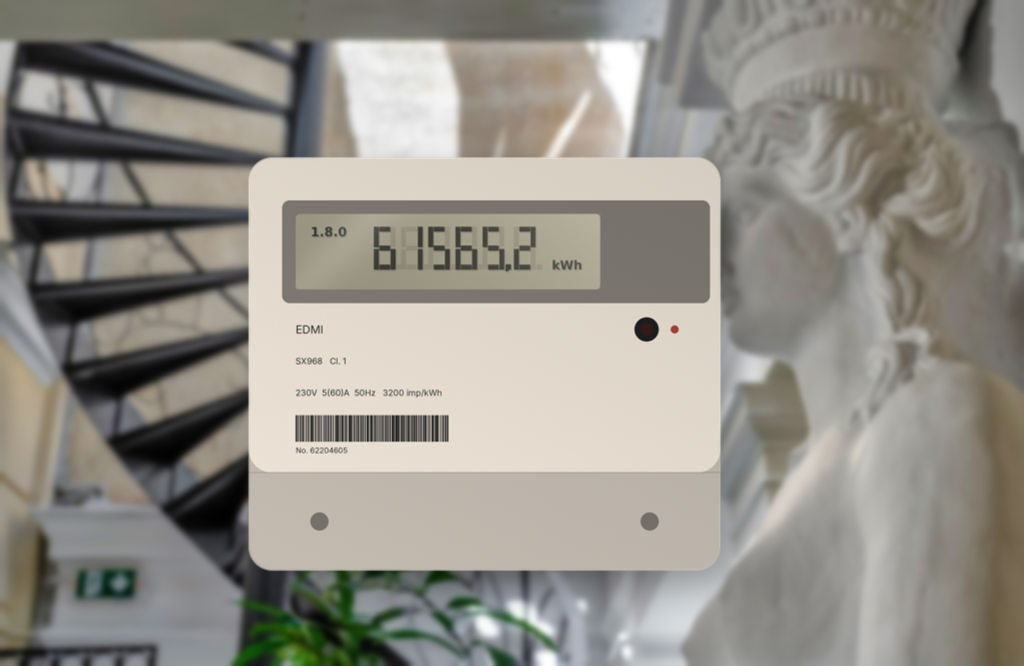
61565.2 kWh
